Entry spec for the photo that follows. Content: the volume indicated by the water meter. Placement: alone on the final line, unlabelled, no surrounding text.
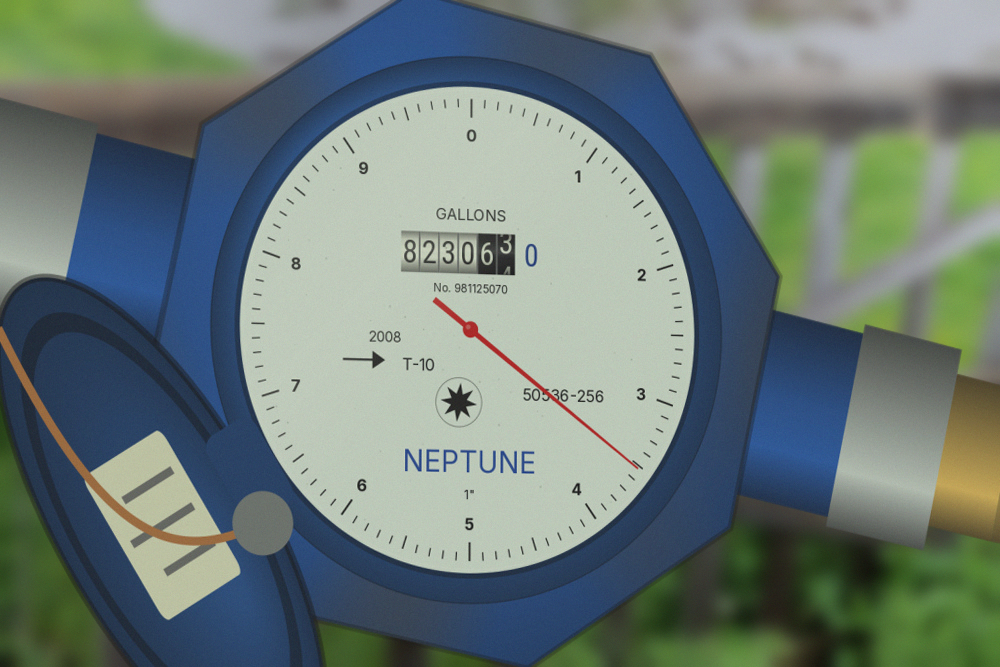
8230633.5 gal
